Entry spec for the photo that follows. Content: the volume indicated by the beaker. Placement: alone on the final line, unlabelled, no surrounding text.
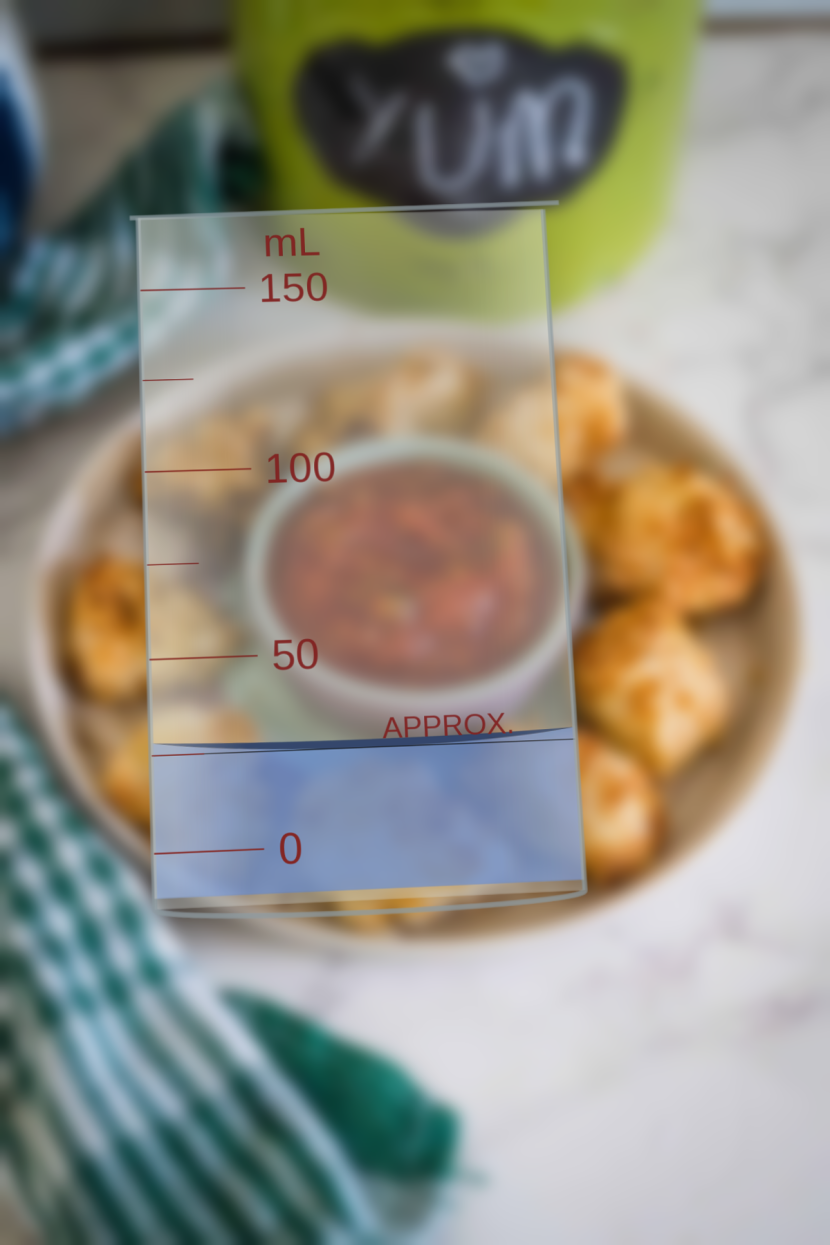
25 mL
